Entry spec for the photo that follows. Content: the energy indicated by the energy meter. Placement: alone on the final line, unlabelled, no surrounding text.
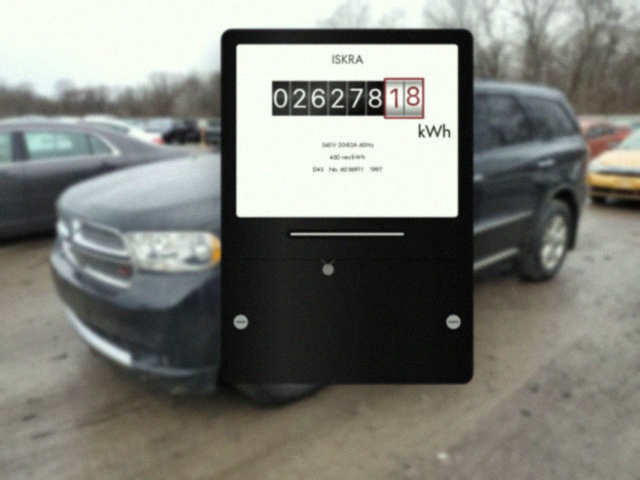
26278.18 kWh
